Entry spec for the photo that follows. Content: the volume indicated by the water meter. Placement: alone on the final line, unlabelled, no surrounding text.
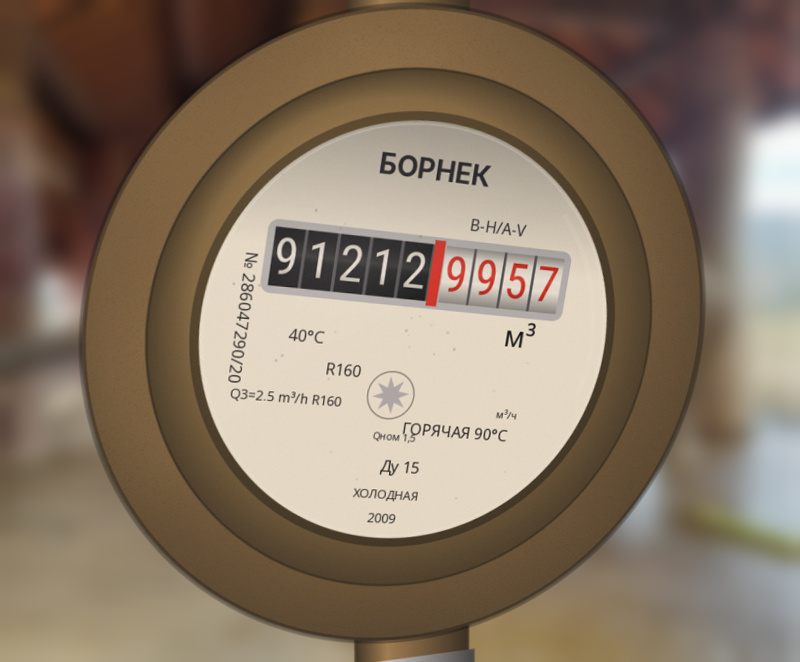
91212.9957 m³
